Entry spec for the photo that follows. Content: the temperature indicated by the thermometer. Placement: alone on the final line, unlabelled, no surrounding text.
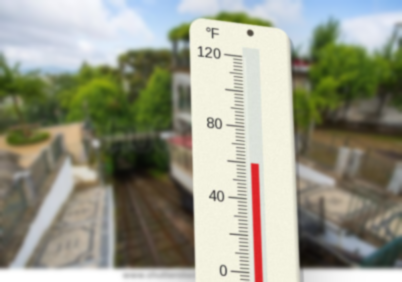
60 °F
